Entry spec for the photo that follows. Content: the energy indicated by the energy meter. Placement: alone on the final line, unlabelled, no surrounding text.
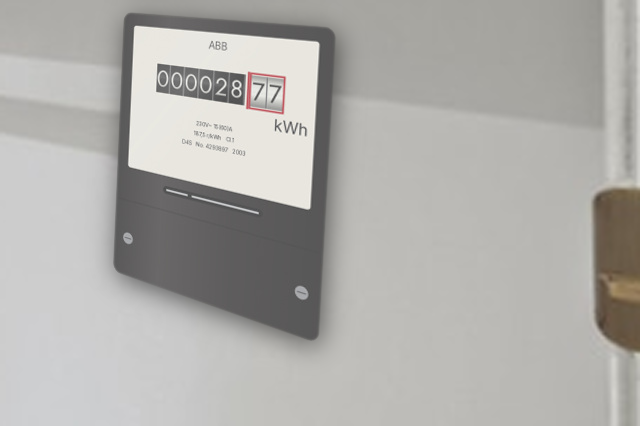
28.77 kWh
